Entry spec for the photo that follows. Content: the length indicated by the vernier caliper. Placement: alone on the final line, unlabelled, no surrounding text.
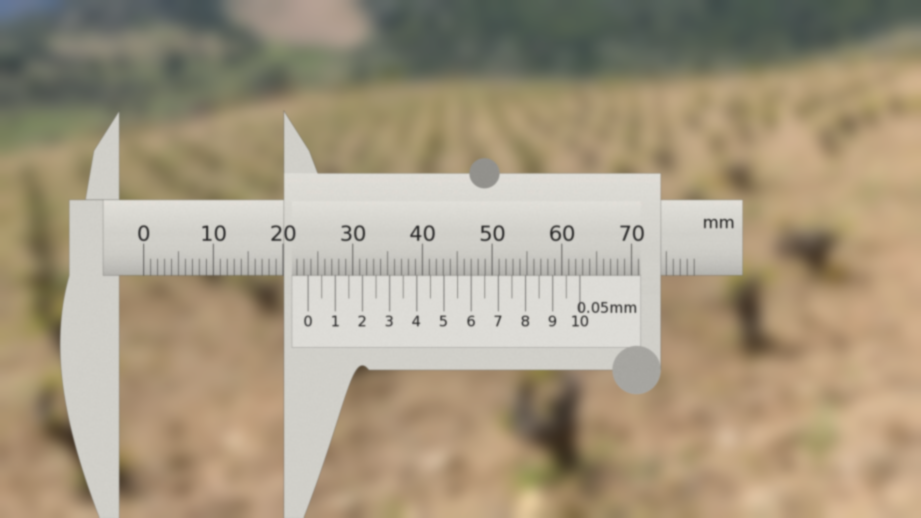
23.6 mm
